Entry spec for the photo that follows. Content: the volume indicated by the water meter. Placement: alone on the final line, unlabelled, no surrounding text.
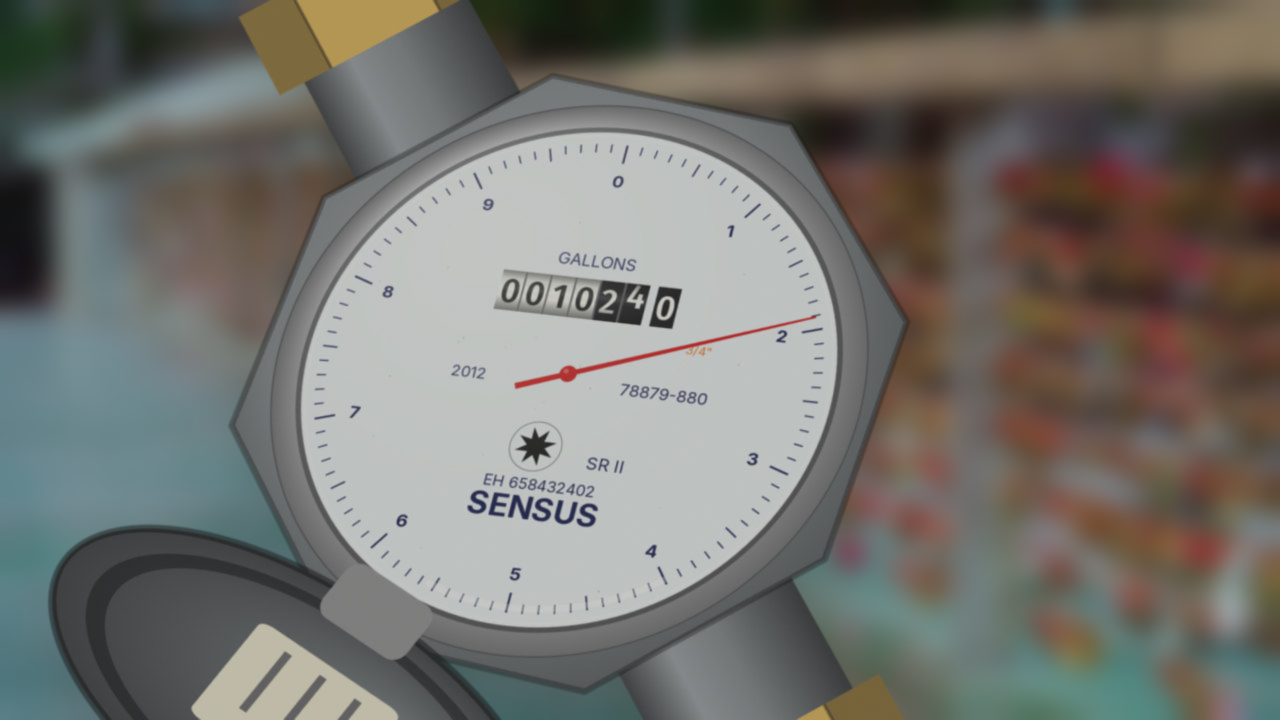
10241.9 gal
